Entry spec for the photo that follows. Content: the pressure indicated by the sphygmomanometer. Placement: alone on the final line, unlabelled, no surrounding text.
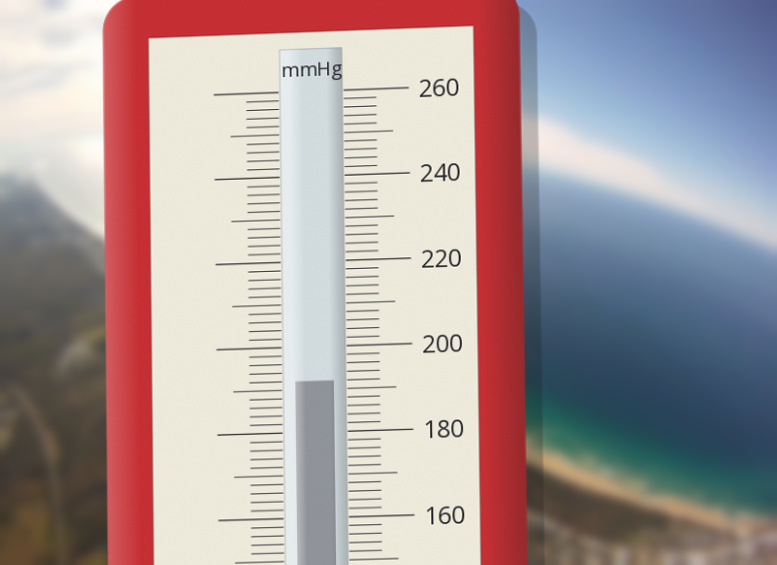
192 mmHg
